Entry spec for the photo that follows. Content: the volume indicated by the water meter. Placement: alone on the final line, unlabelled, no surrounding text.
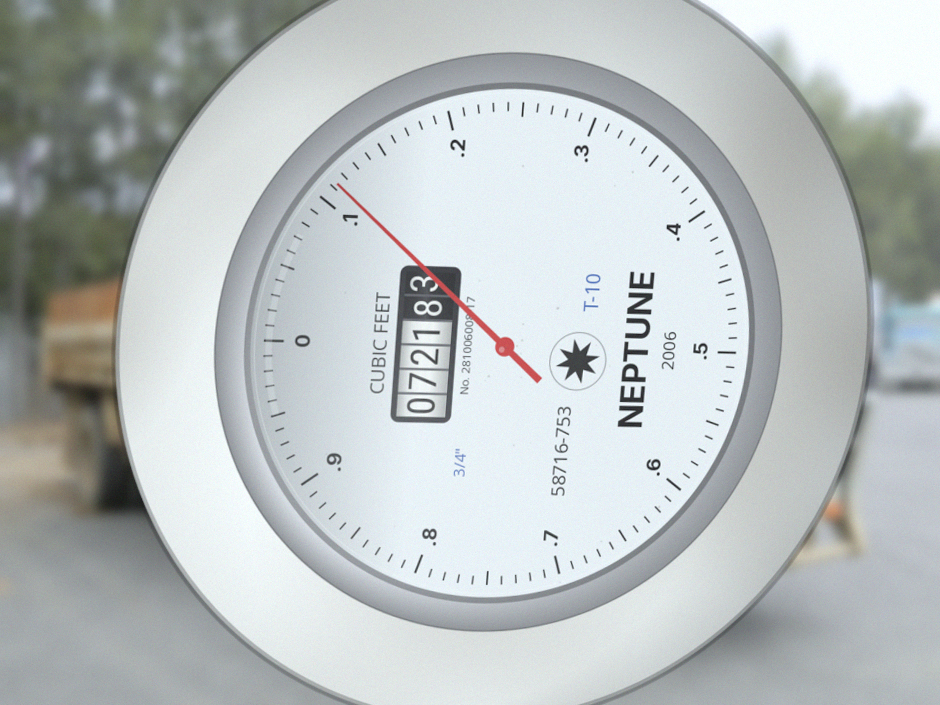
72183.11 ft³
